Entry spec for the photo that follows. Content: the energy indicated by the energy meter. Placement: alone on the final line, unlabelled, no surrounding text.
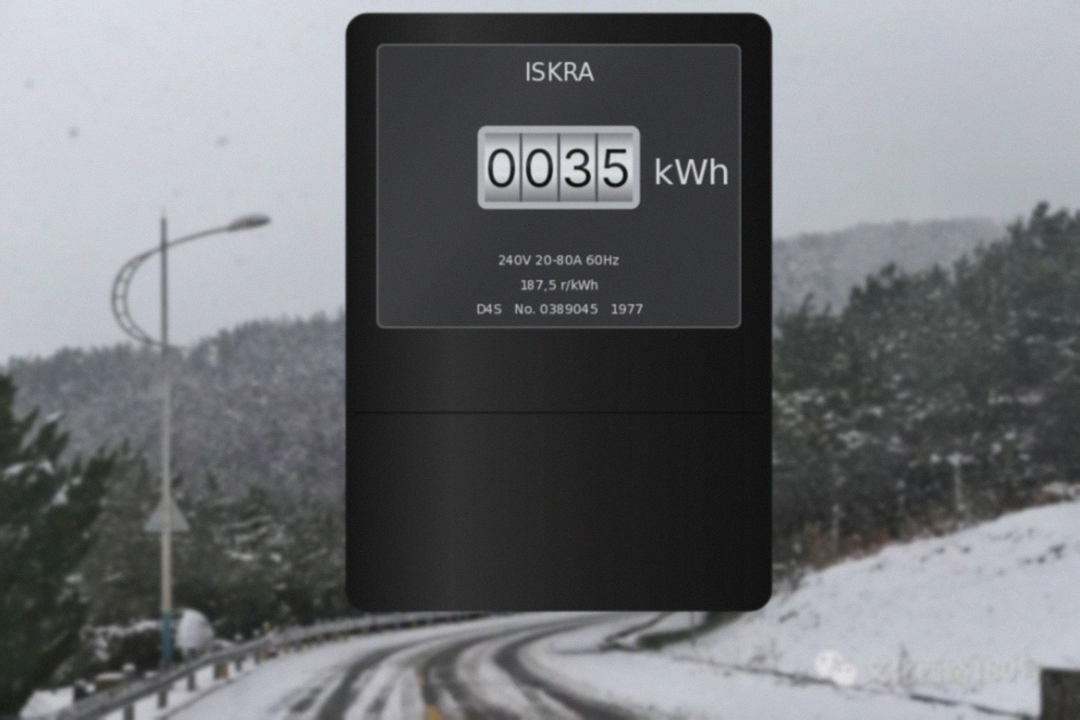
35 kWh
